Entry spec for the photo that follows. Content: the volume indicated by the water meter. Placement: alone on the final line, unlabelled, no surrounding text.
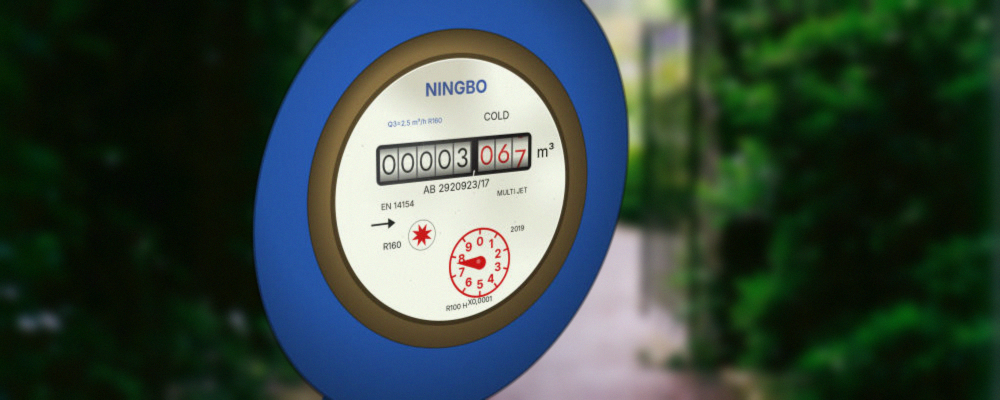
3.0667 m³
